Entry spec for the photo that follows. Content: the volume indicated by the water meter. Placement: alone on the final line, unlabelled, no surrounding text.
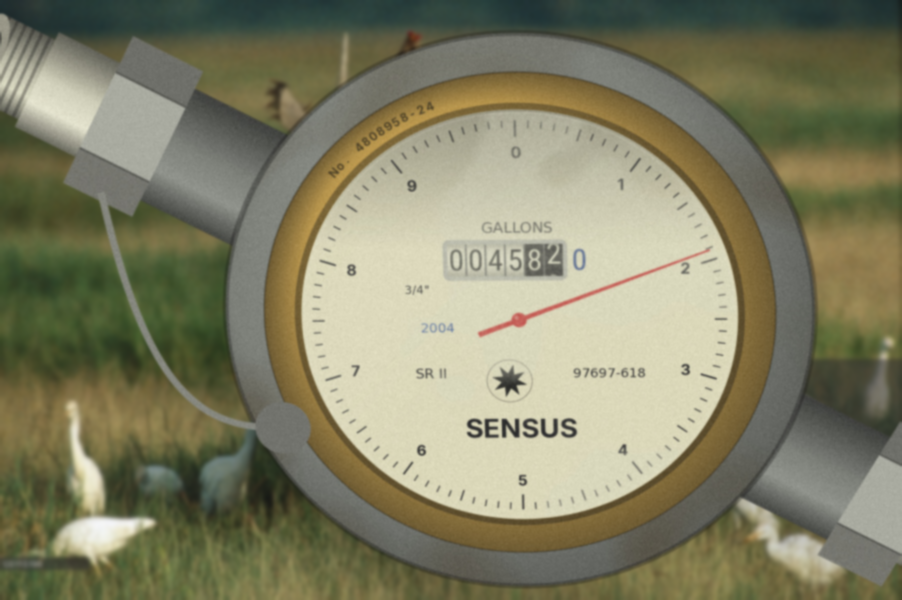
45821.9 gal
